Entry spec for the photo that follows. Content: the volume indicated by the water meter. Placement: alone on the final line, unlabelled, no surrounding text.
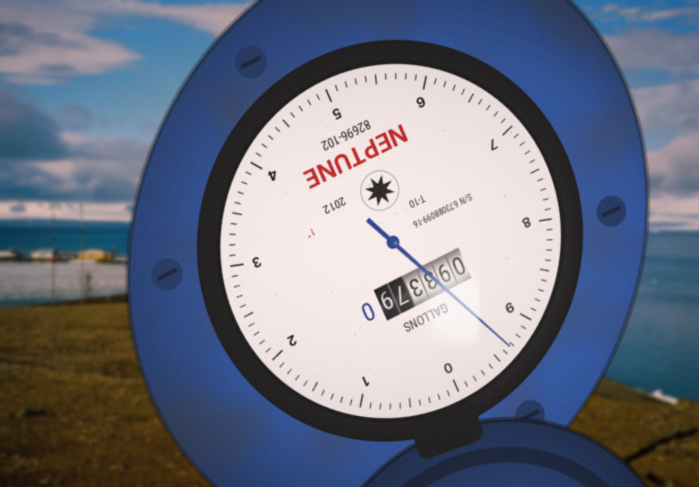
933789.3 gal
